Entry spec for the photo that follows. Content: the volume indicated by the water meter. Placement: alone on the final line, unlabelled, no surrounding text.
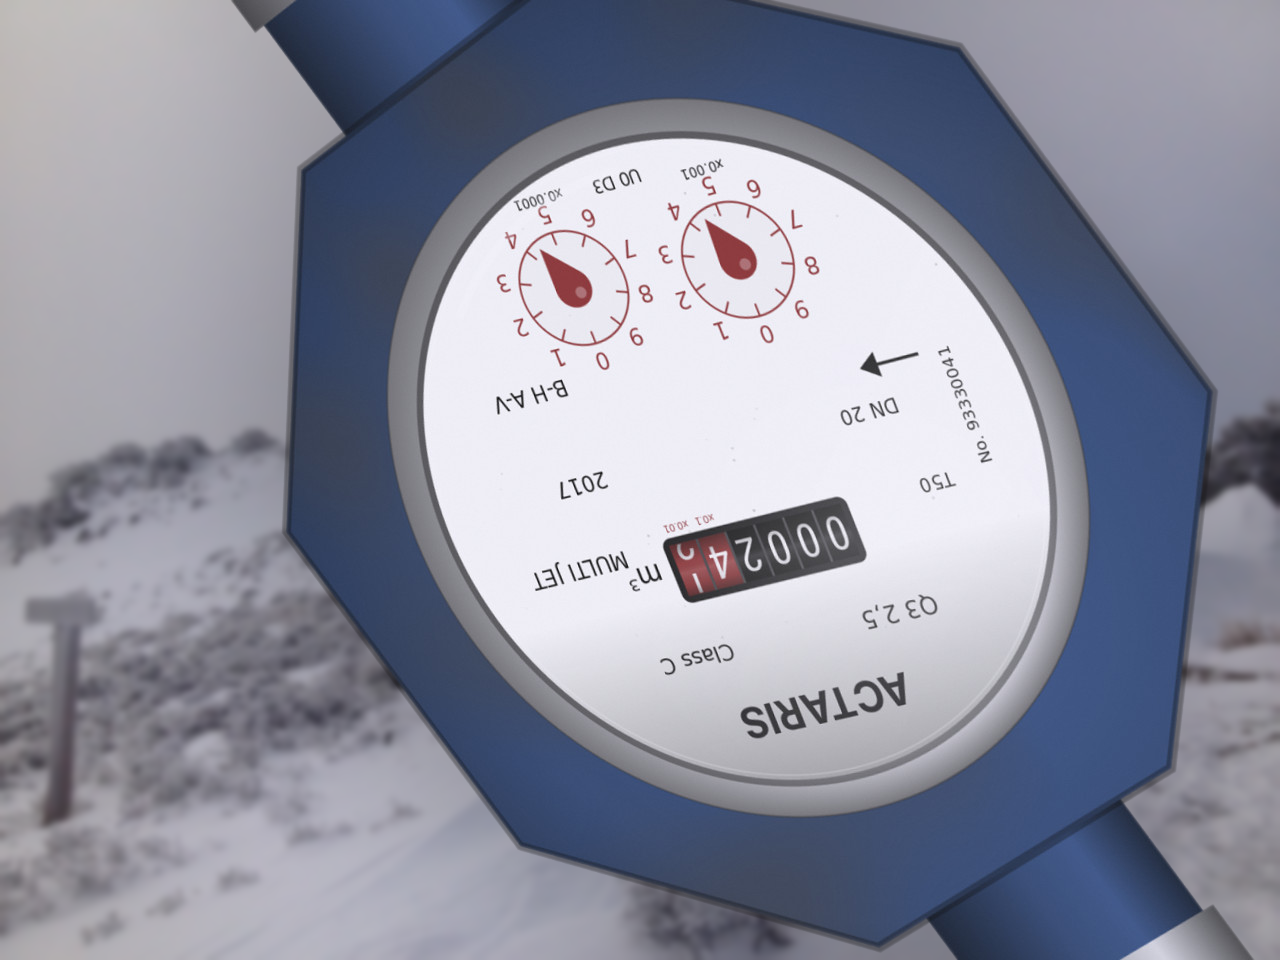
2.4144 m³
